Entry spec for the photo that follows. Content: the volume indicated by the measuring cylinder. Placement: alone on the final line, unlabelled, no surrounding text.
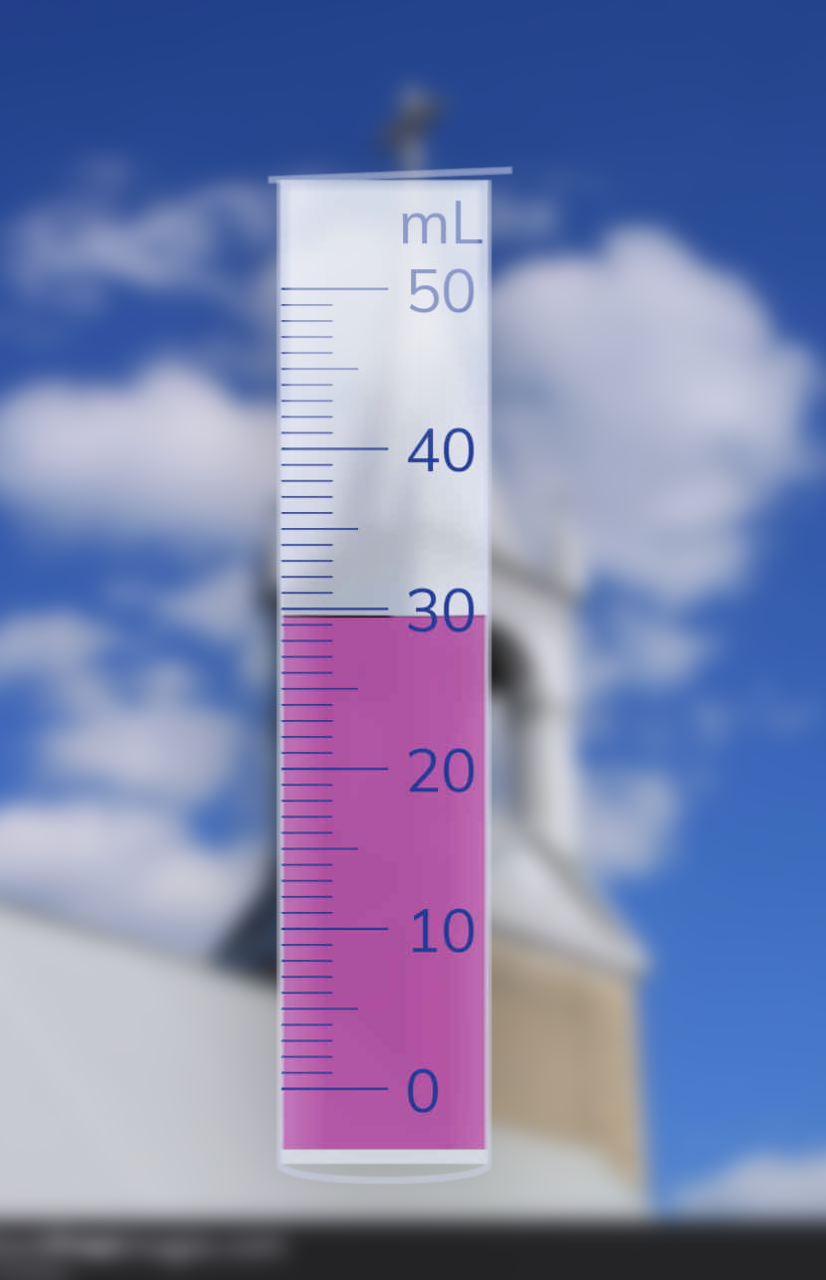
29.5 mL
